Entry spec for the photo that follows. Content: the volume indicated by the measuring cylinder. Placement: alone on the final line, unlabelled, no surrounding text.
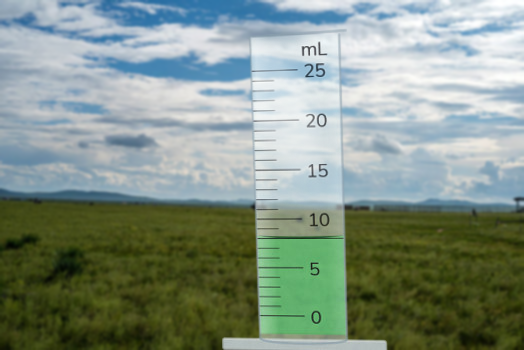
8 mL
